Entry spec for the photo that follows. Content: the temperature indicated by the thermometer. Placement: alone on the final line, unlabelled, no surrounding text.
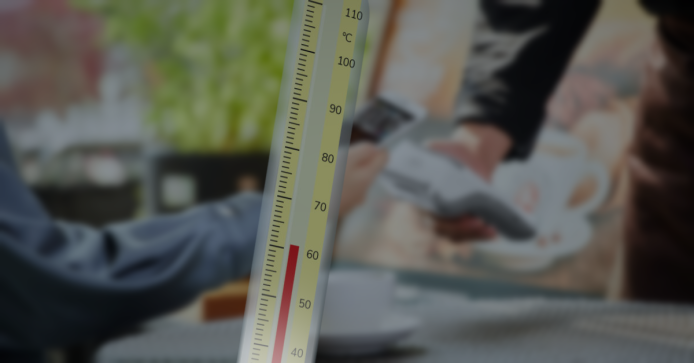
61 °C
